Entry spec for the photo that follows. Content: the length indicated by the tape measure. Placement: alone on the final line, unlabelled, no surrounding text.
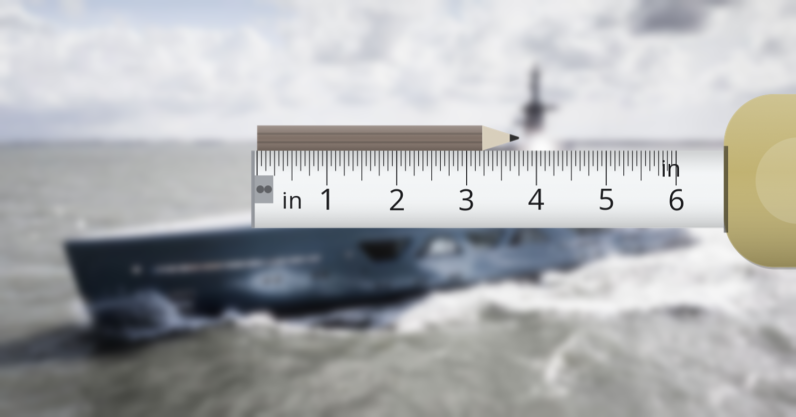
3.75 in
